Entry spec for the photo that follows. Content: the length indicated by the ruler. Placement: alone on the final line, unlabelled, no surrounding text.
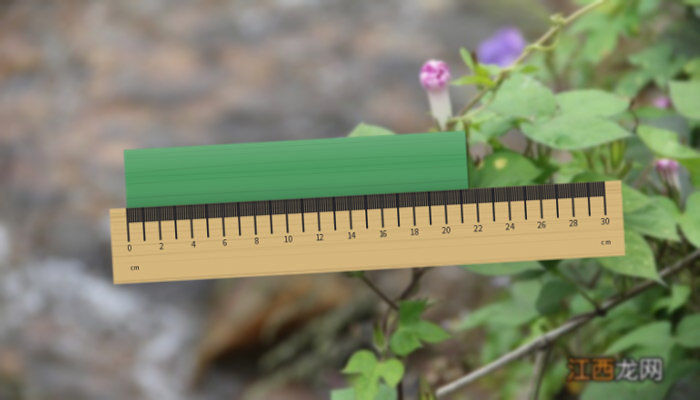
21.5 cm
